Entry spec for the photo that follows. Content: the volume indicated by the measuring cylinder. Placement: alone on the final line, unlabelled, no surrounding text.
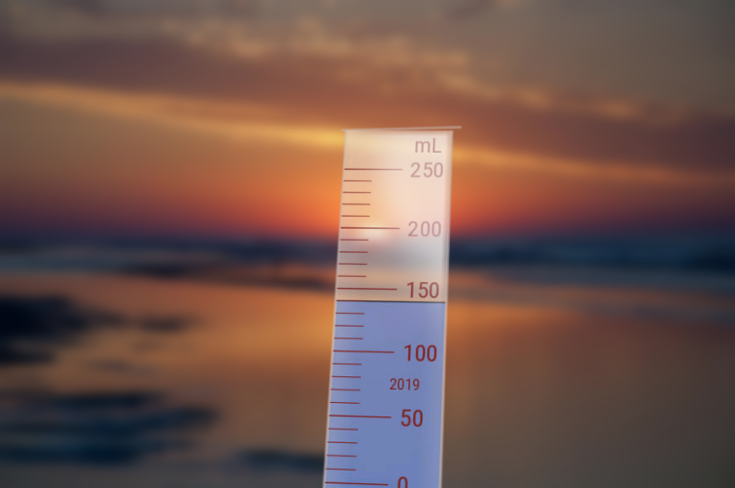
140 mL
